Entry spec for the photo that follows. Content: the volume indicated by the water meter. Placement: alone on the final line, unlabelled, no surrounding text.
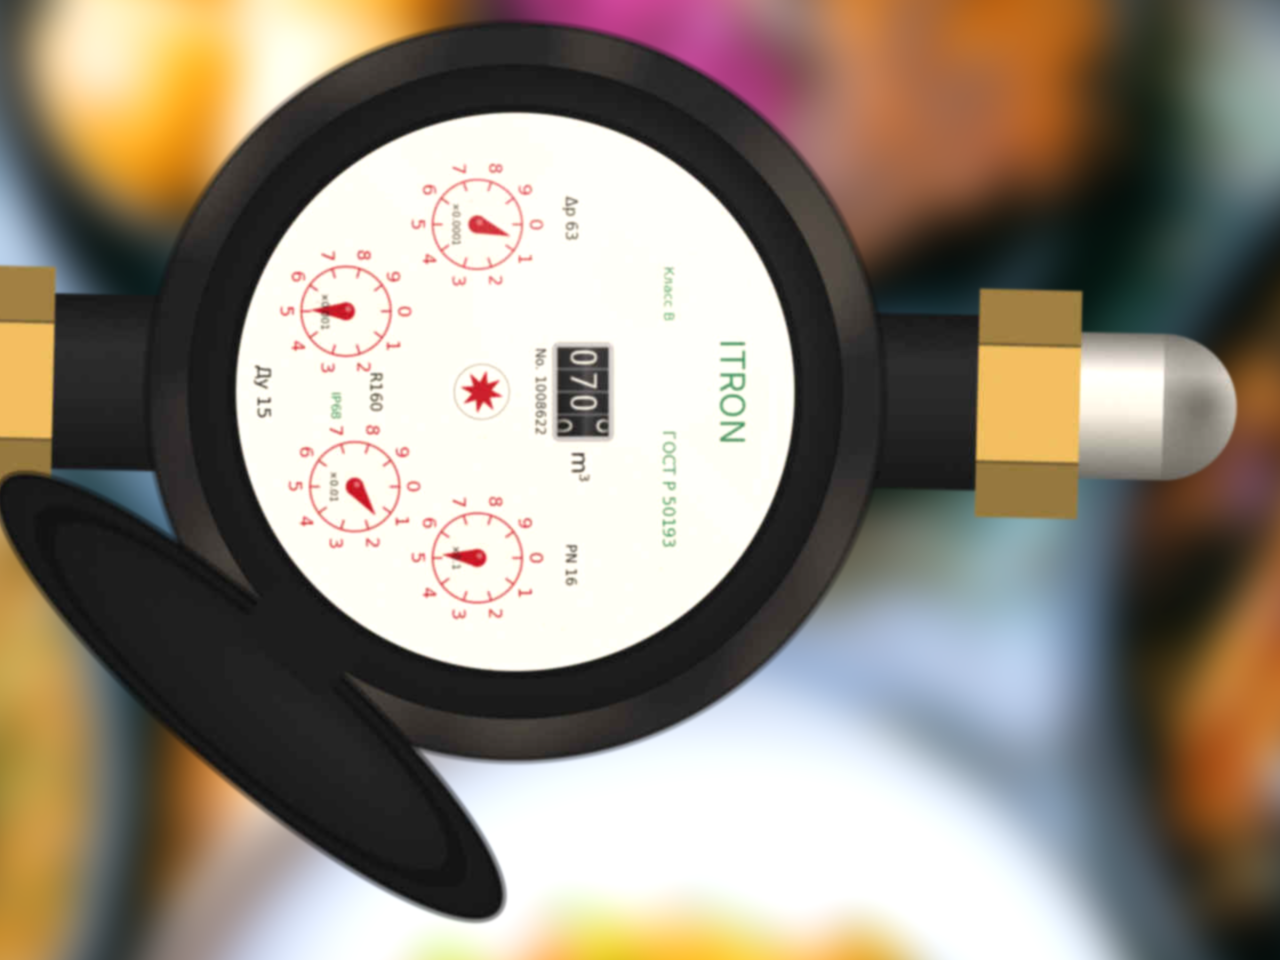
708.5150 m³
